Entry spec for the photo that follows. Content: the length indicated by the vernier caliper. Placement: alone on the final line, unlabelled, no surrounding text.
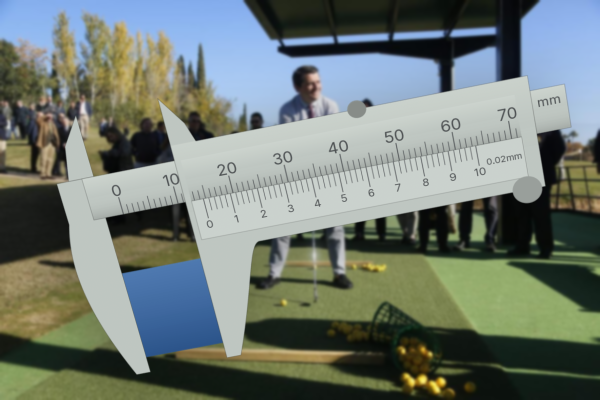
14.6 mm
